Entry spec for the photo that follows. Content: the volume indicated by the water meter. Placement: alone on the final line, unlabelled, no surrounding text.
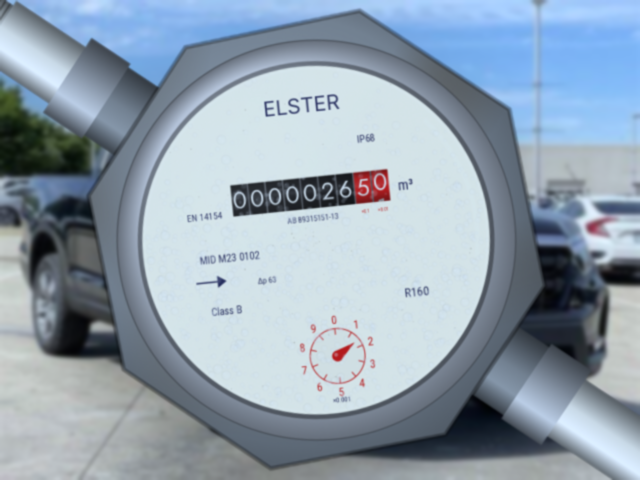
26.501 m³
